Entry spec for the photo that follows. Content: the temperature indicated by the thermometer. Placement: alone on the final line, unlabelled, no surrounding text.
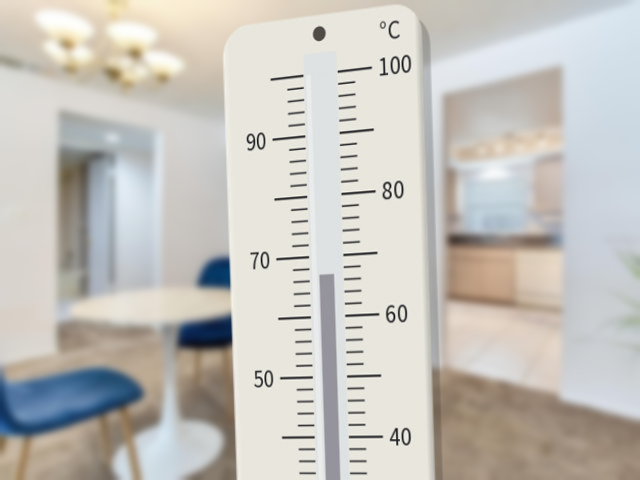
67 °C
